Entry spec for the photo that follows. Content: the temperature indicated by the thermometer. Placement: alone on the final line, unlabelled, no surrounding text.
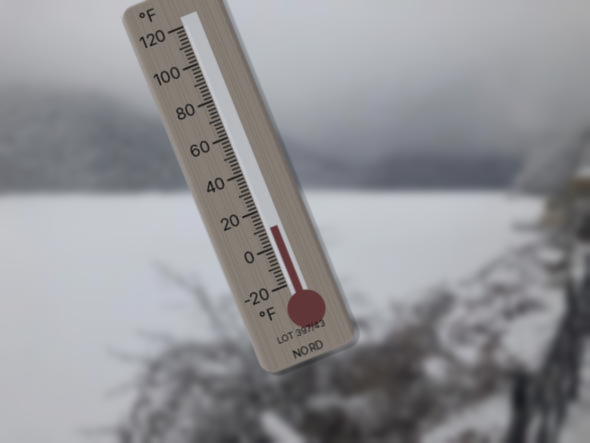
10 °F
